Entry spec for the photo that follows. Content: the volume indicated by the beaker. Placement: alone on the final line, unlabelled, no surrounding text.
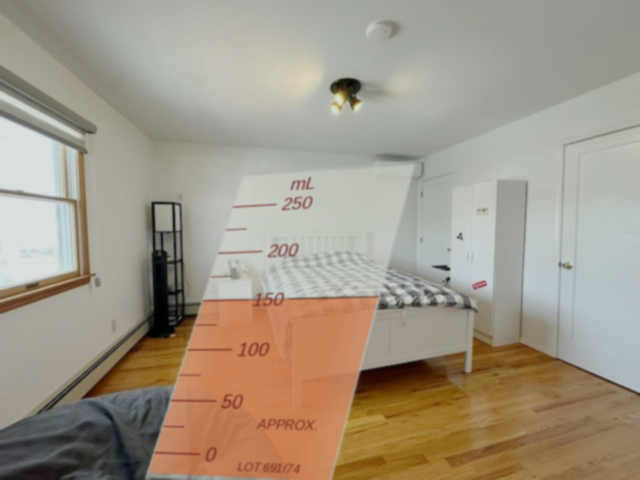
150 mL
